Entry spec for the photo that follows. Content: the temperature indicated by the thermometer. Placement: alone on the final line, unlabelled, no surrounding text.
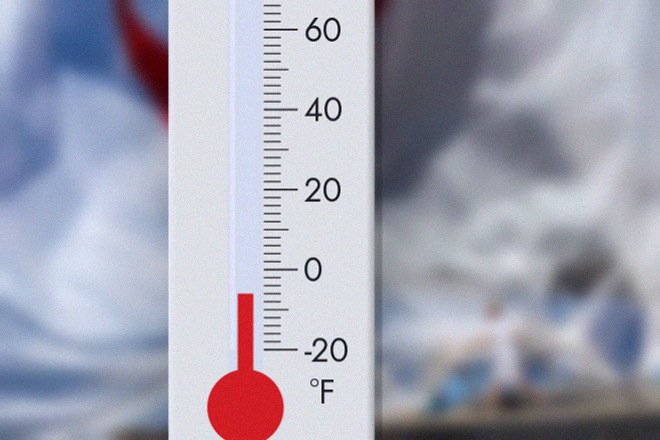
-6 °F
